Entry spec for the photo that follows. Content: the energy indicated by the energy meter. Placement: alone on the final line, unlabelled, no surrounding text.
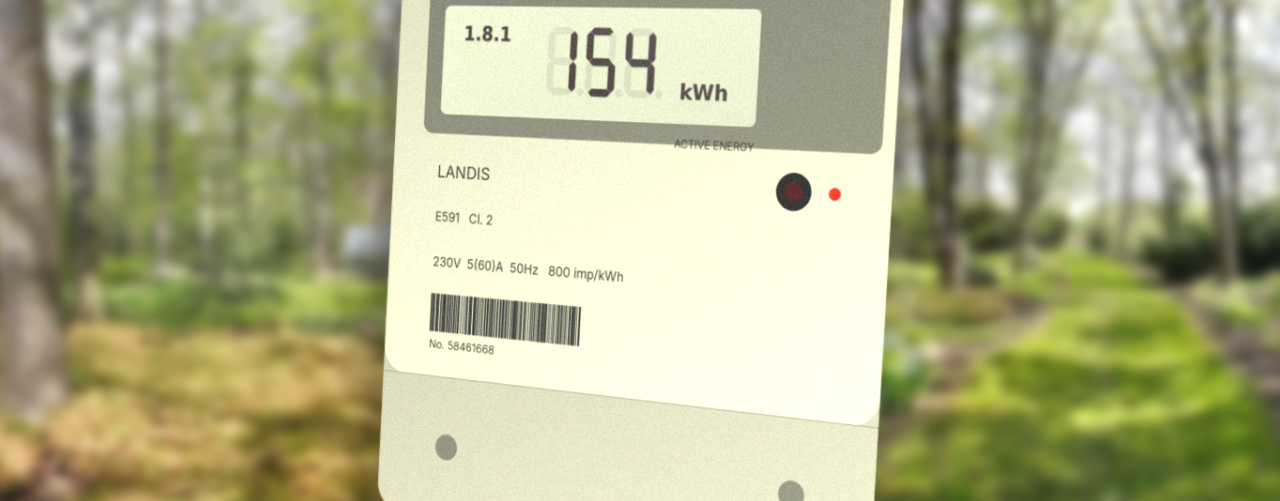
154 kWh
